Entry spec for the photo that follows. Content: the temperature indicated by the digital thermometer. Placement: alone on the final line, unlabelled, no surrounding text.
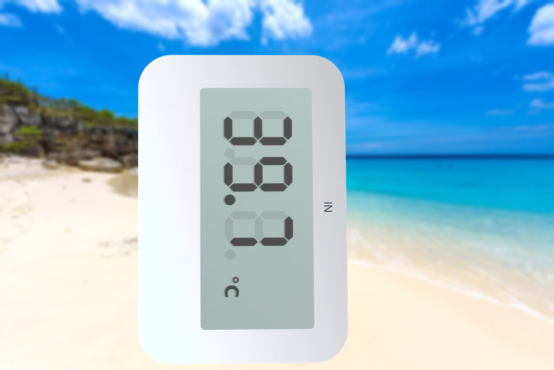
39.7 °C
